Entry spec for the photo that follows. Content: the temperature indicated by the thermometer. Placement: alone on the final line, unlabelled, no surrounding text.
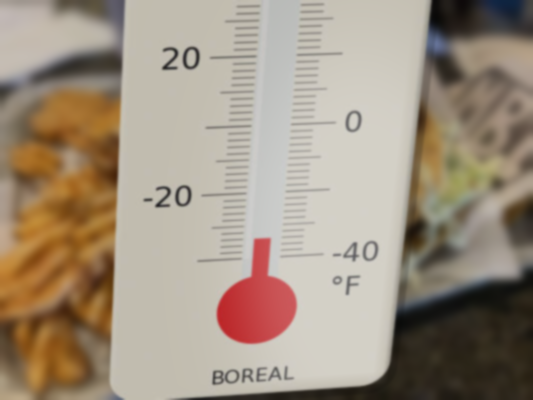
-34 °F
